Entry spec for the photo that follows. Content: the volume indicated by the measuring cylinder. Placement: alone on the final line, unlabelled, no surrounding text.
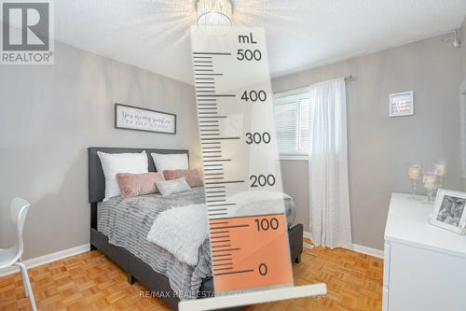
120 mL
